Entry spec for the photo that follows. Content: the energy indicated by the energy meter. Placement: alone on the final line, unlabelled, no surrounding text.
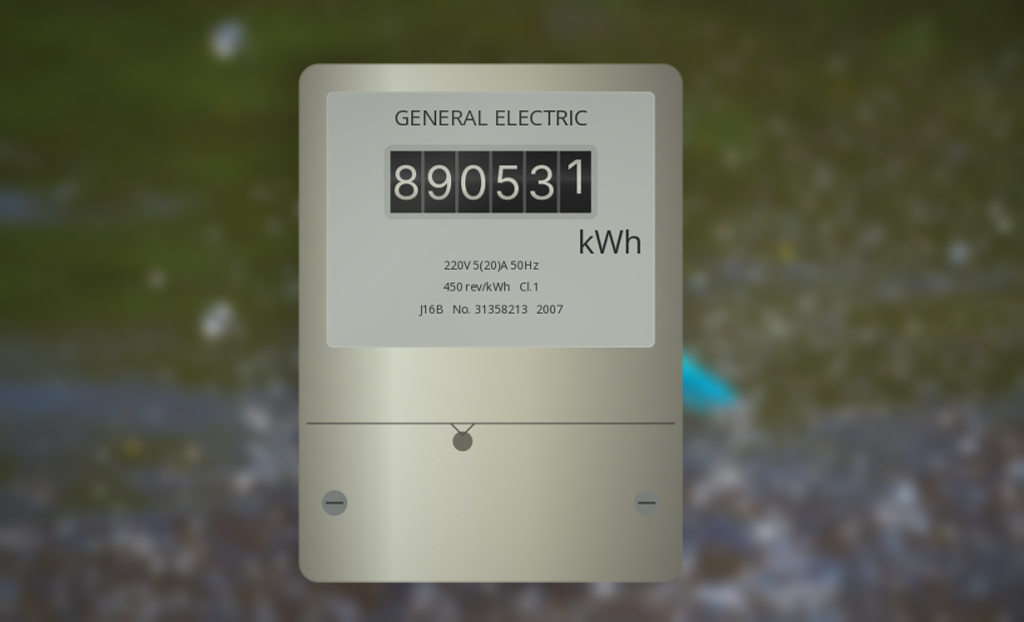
890531 kWh
